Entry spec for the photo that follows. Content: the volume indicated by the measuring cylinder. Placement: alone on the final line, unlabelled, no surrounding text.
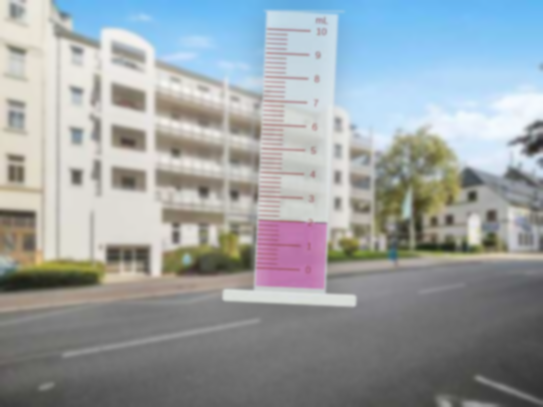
2 mL
